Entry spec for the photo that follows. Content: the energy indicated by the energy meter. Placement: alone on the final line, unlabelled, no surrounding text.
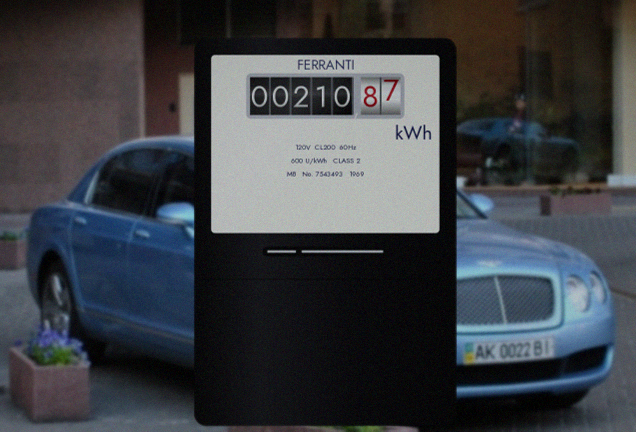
210.87 kWh
